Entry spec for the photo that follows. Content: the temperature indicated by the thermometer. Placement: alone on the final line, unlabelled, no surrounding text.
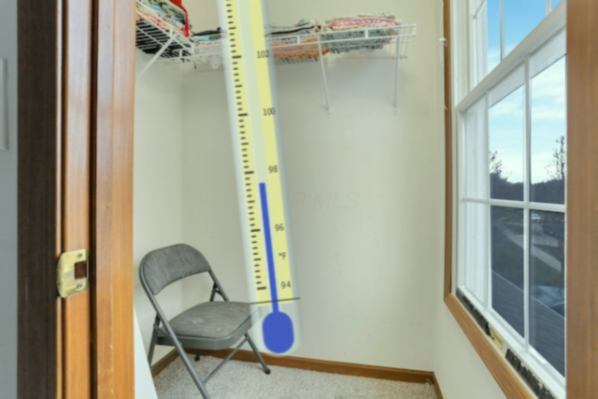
97.6 °F
